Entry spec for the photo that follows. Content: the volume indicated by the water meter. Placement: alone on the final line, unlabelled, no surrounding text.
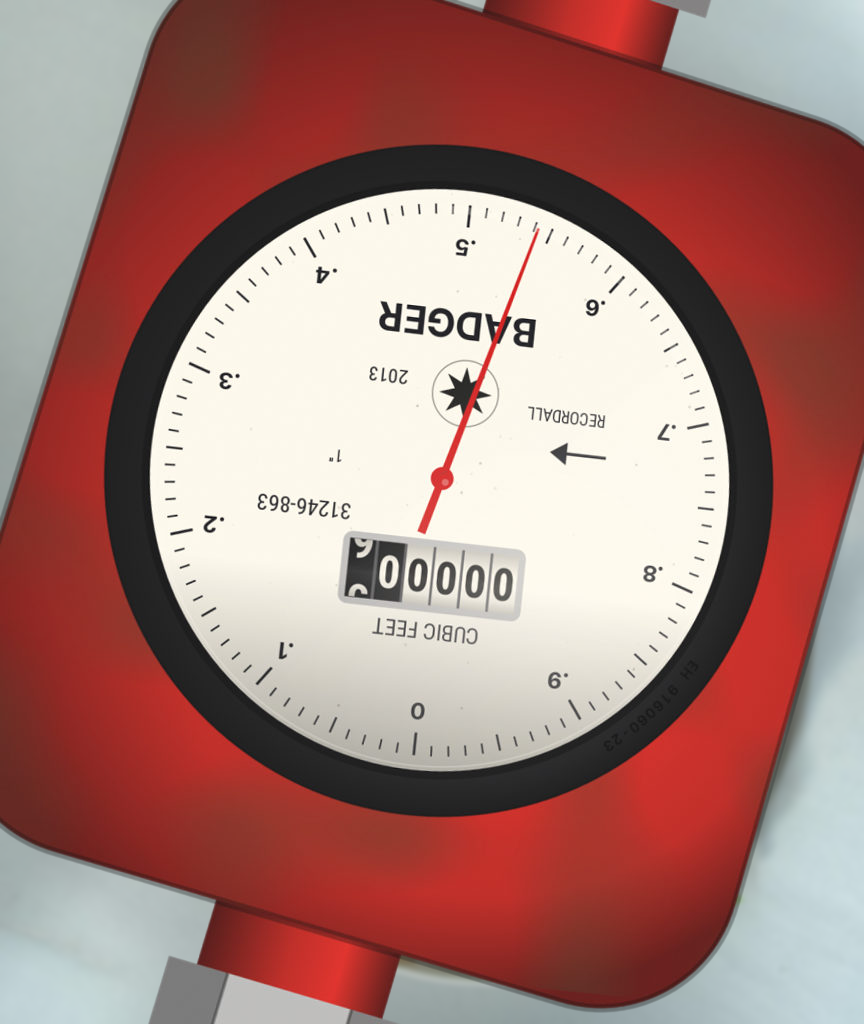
5.54 ft³
